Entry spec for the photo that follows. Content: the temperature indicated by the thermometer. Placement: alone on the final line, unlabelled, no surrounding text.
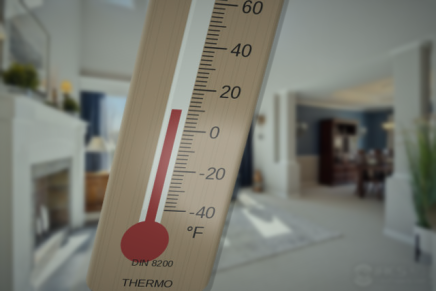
10 °F
